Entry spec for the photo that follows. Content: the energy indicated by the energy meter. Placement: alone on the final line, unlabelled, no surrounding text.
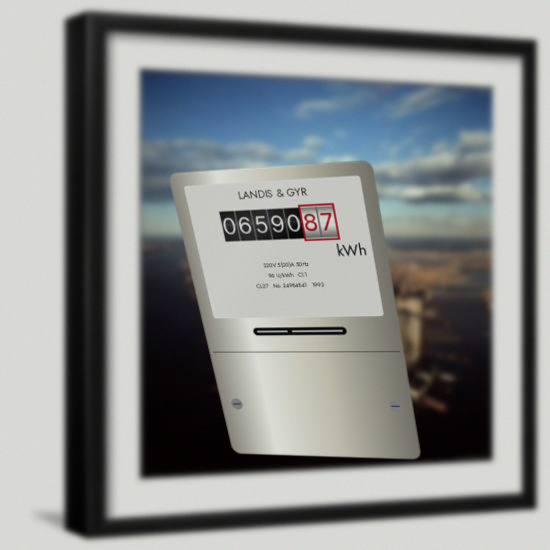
6590.87 kWh
